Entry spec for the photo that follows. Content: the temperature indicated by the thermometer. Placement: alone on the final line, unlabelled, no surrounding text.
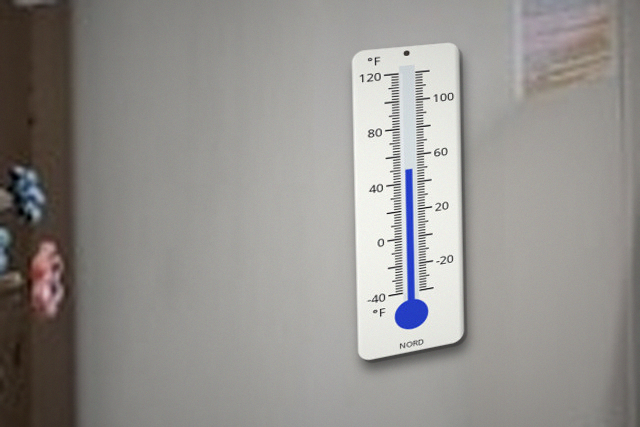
50 °F
